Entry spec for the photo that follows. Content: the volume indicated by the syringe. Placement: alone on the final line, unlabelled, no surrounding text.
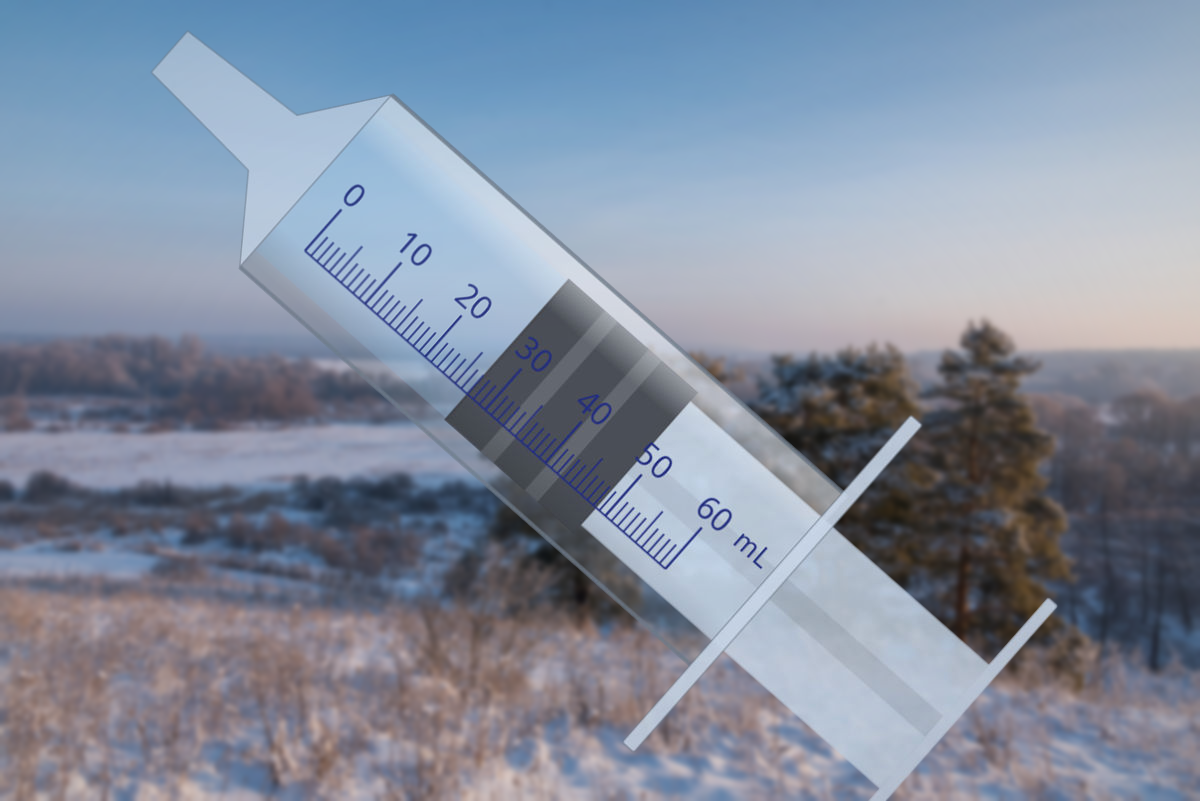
27 mL
